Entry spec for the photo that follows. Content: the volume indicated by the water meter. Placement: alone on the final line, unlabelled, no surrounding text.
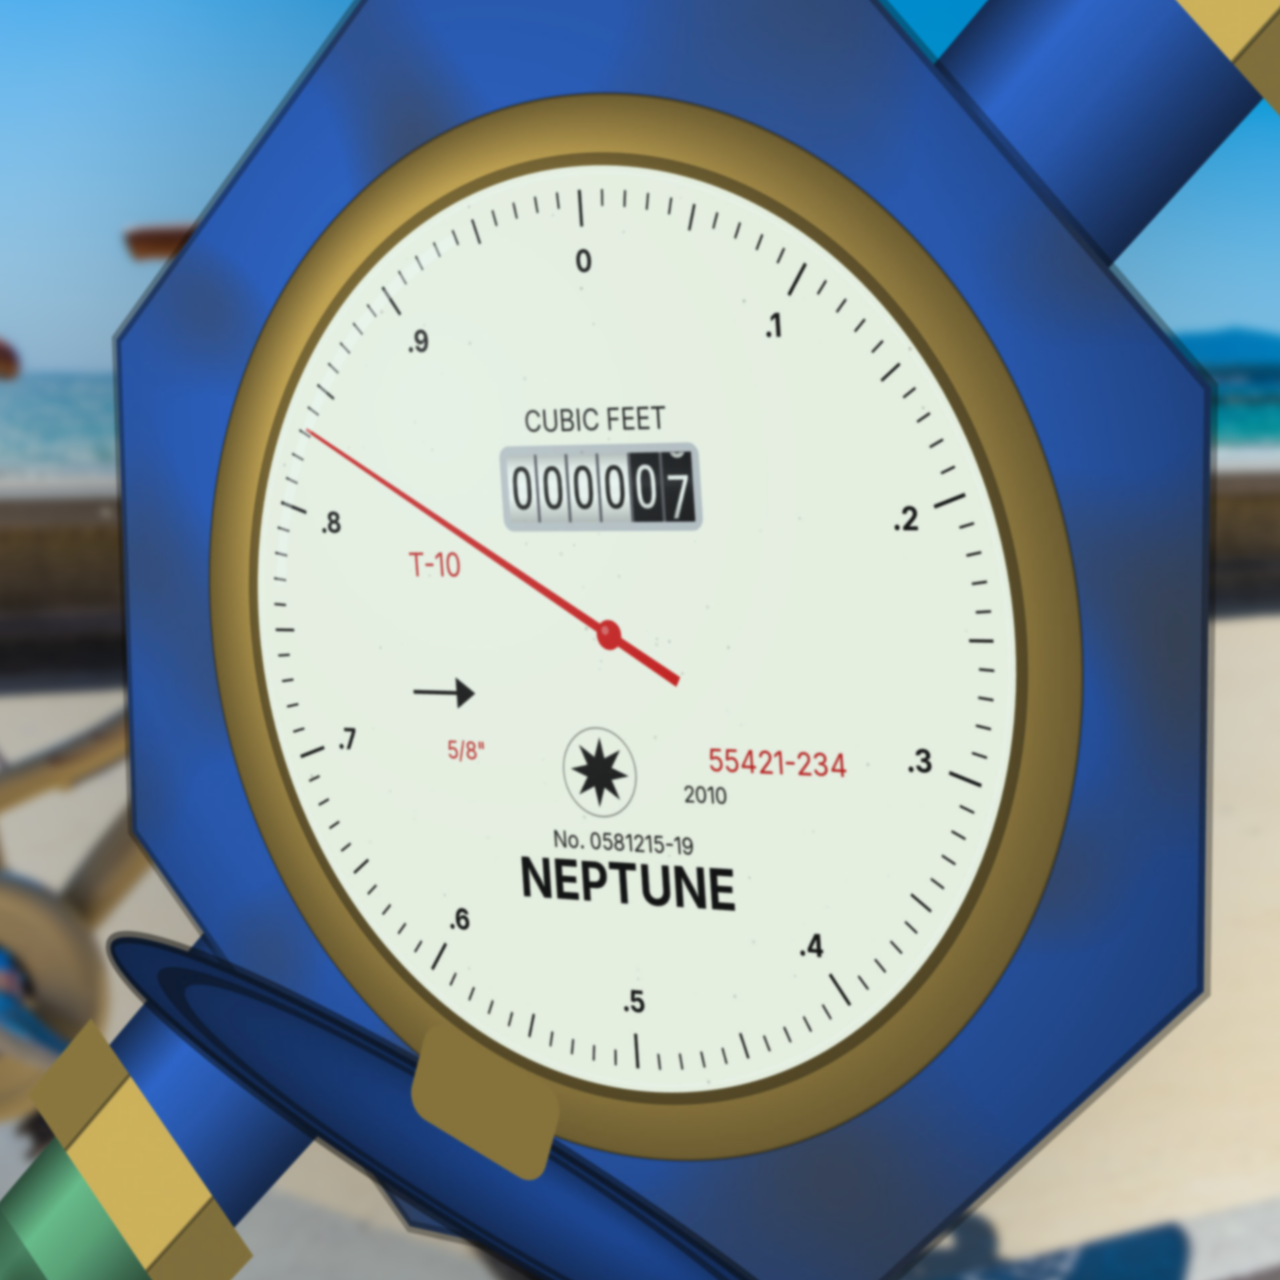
6.83 ft³
